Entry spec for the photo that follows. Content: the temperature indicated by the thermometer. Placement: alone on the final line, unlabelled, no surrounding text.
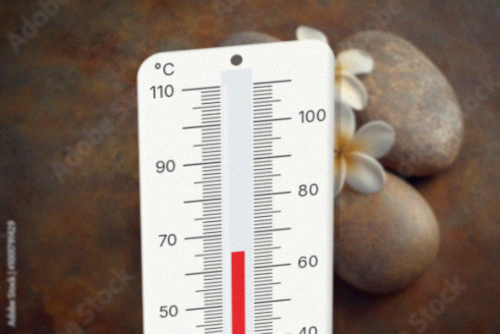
65 °C
